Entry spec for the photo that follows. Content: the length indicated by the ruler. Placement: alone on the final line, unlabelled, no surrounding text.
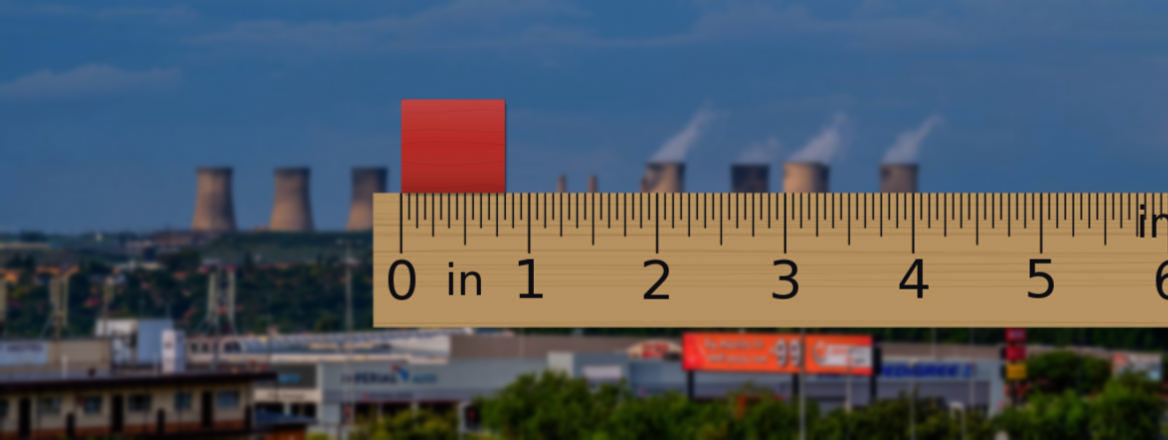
0.8125 in
